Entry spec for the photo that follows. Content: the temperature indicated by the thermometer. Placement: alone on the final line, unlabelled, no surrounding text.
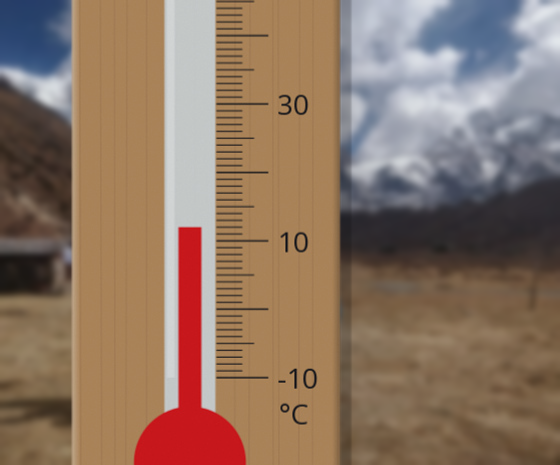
12 °C
